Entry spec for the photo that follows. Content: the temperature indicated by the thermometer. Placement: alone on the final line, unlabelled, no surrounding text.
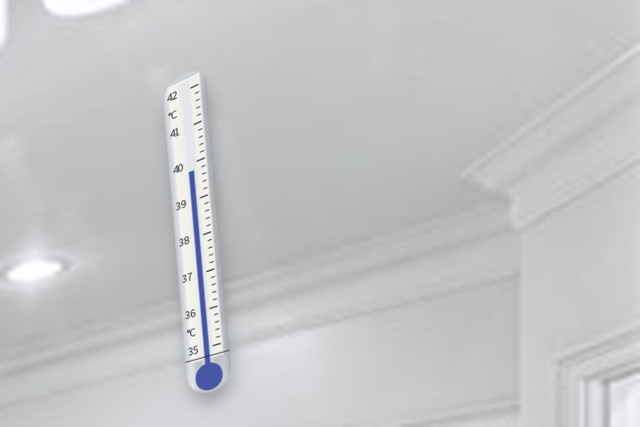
39.8 °C
